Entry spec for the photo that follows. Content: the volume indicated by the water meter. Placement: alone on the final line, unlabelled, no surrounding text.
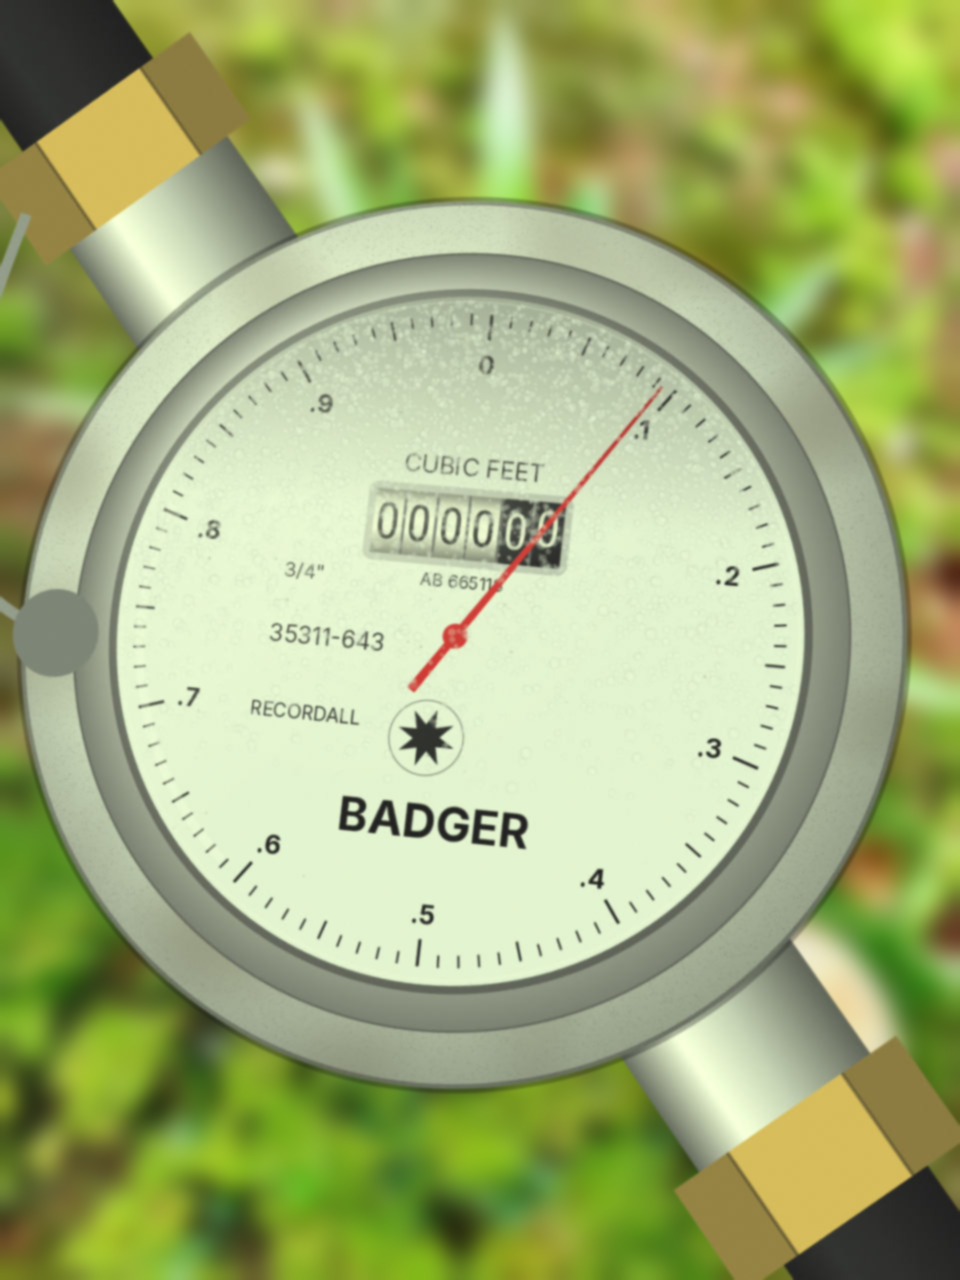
0.09 ft³
